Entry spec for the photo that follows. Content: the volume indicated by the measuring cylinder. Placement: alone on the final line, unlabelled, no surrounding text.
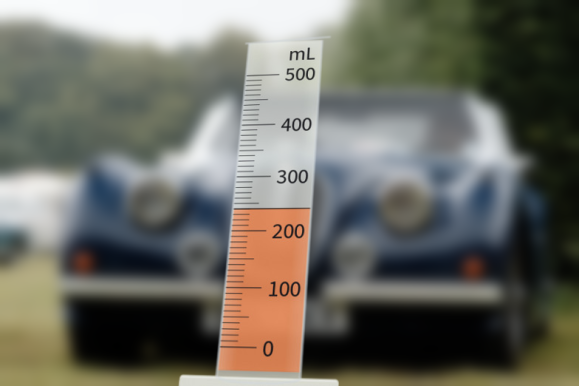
240 mL
